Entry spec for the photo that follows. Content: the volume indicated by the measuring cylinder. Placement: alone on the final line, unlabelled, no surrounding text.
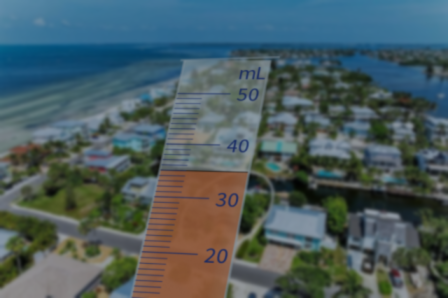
35 mL
